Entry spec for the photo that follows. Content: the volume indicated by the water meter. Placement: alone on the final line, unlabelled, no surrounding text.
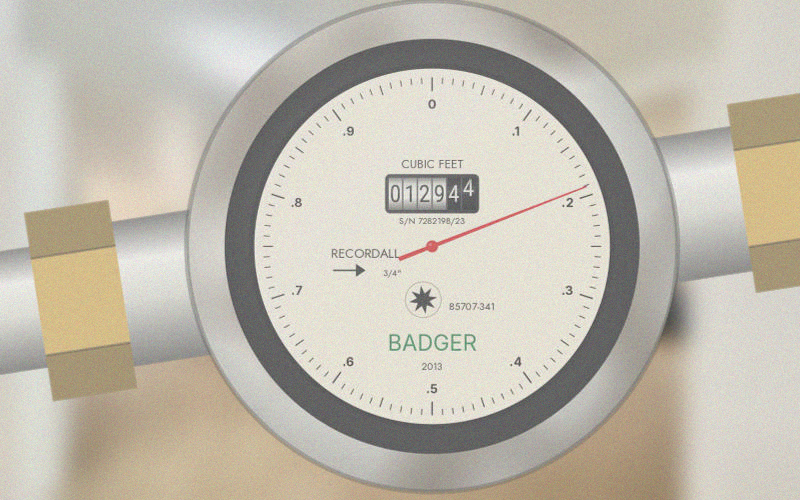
12944.19 ft³
